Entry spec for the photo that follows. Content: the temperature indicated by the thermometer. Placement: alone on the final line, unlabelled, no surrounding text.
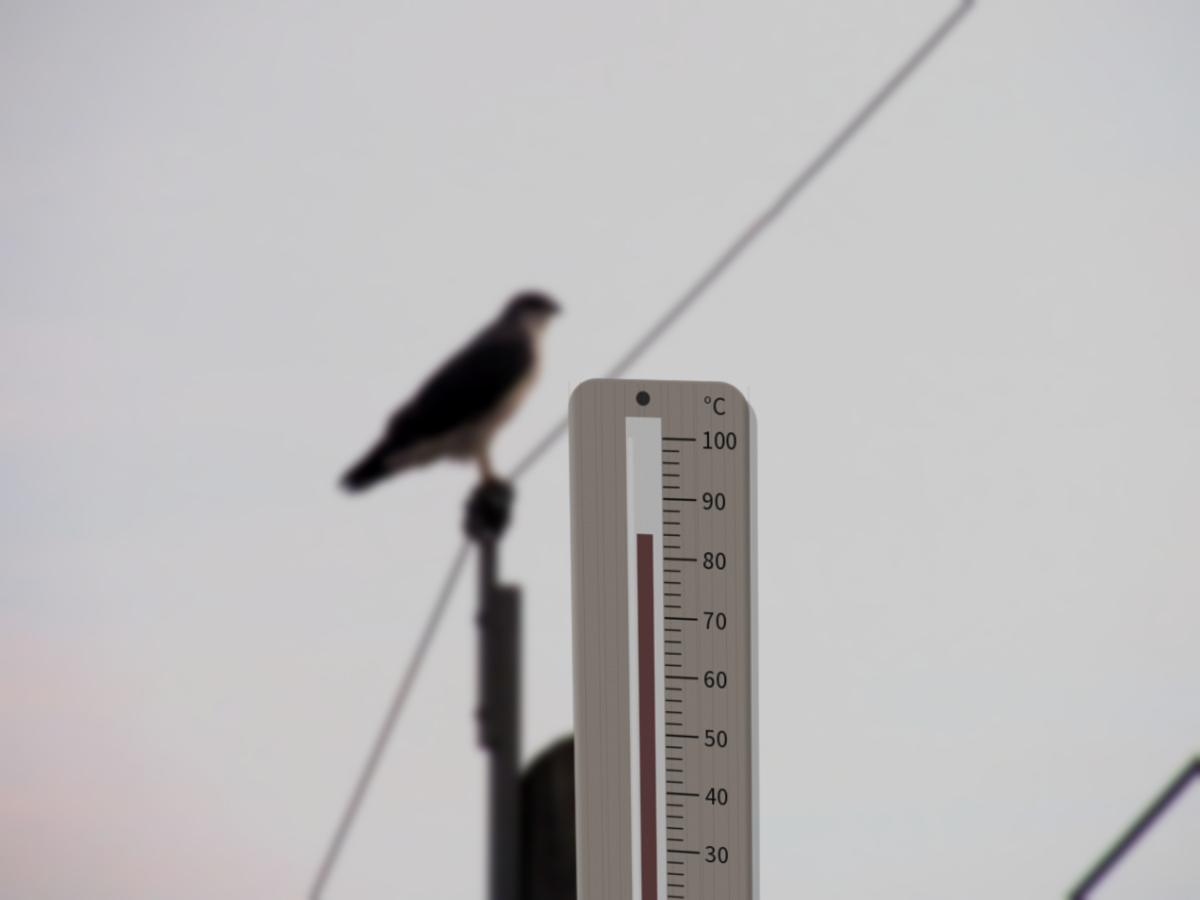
84 °C
